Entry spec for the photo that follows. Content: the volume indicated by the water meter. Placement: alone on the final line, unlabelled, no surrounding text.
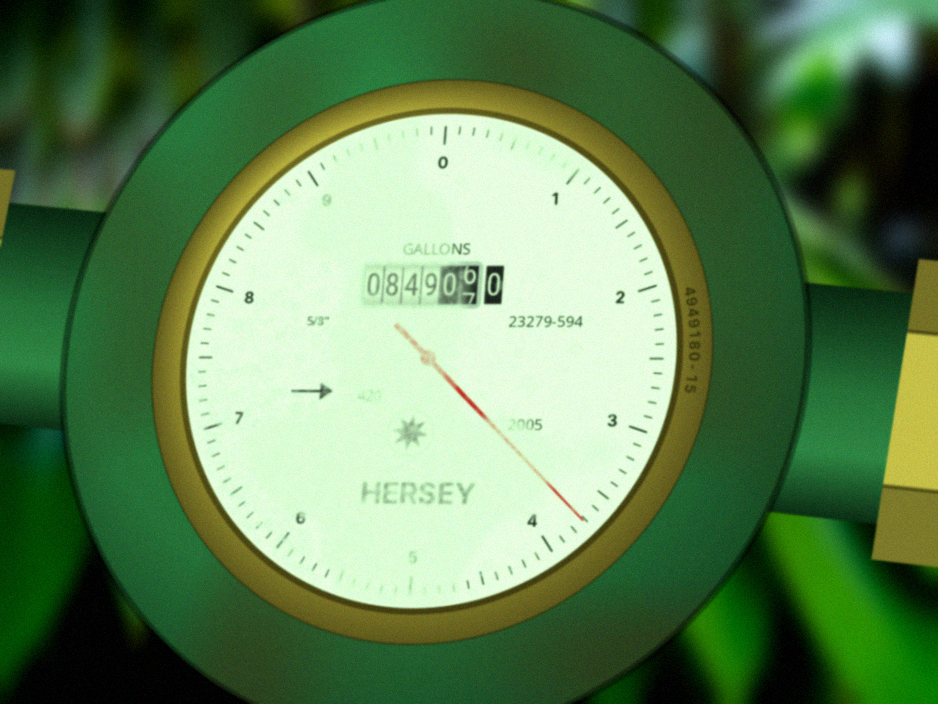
849063.7 gal
